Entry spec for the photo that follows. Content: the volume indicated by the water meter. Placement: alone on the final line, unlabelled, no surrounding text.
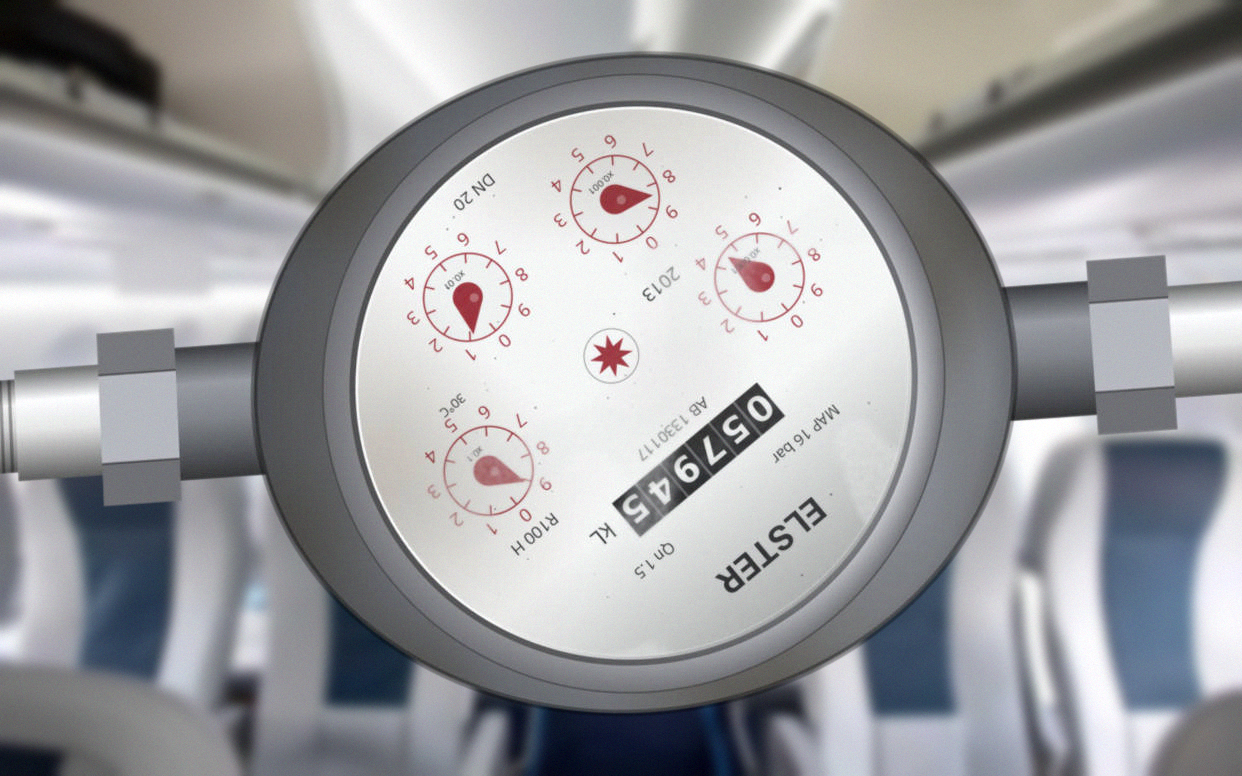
57944.9084 kL
